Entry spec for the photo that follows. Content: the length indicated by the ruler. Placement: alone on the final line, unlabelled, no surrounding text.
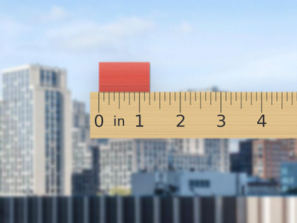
1.25 in
